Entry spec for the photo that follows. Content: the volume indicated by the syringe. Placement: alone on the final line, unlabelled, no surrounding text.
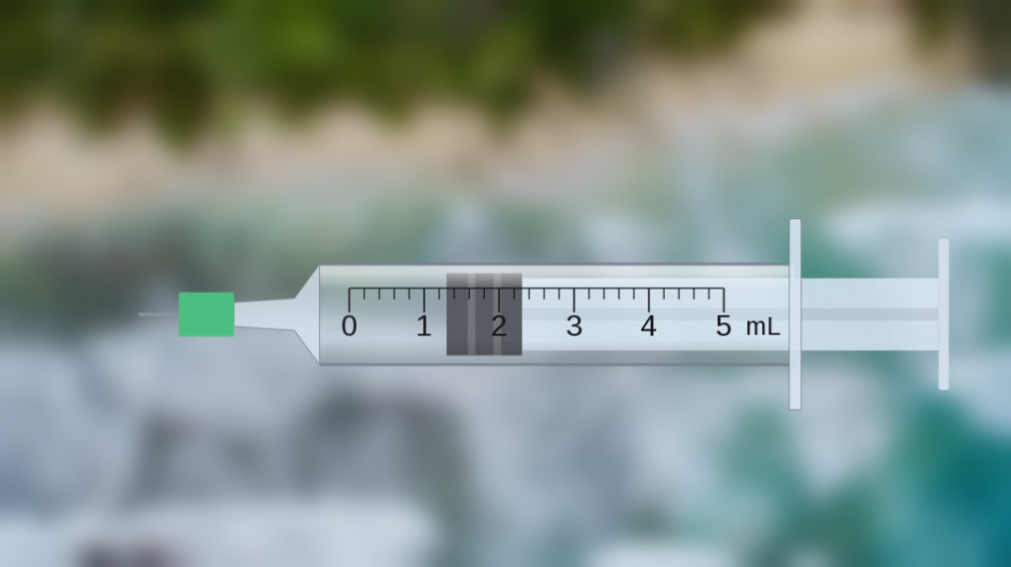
1.3 mL
